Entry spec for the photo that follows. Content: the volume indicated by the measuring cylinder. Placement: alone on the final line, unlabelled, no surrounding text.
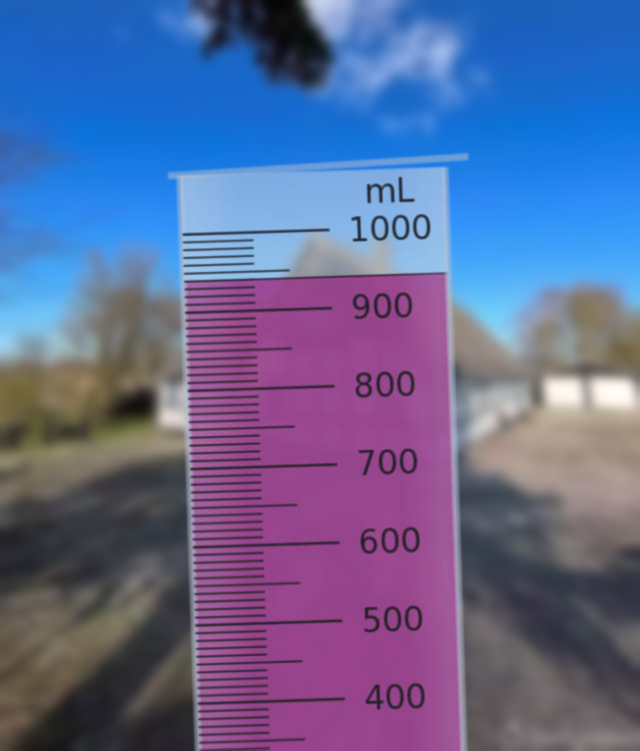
940 mL
